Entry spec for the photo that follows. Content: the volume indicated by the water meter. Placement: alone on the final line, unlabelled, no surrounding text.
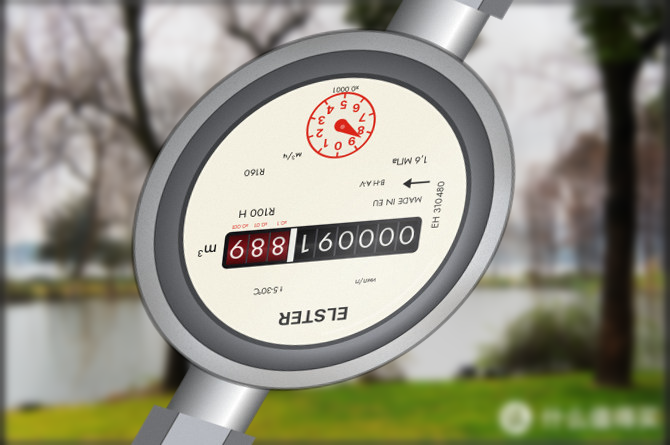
91.8898 m³
